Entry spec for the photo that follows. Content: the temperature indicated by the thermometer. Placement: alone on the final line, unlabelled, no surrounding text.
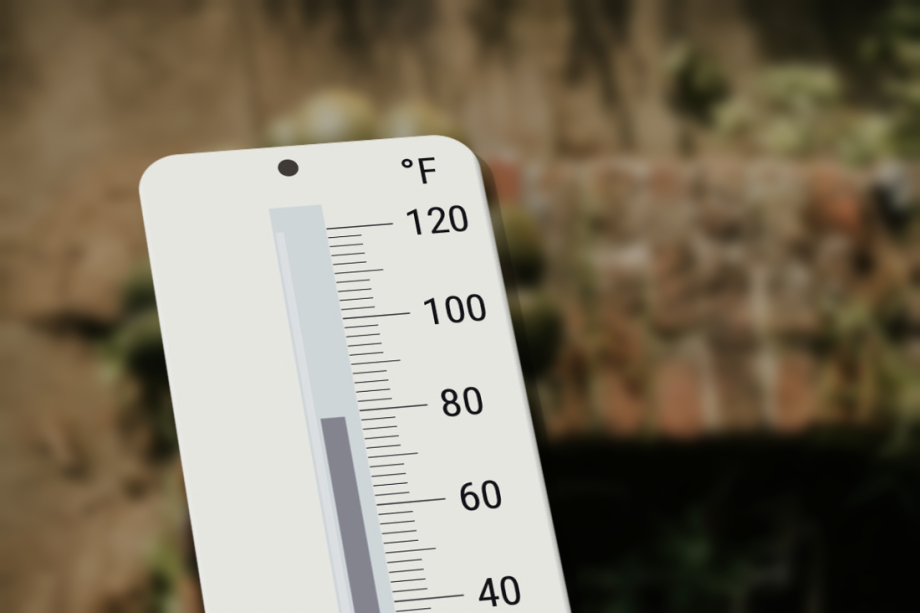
79 °F
